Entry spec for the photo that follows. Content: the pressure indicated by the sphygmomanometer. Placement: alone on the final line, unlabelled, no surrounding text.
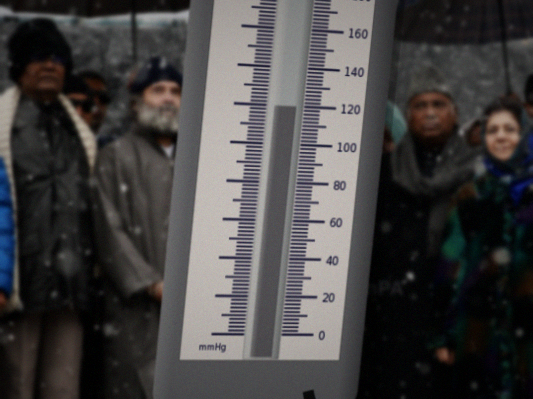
120 mmHg
